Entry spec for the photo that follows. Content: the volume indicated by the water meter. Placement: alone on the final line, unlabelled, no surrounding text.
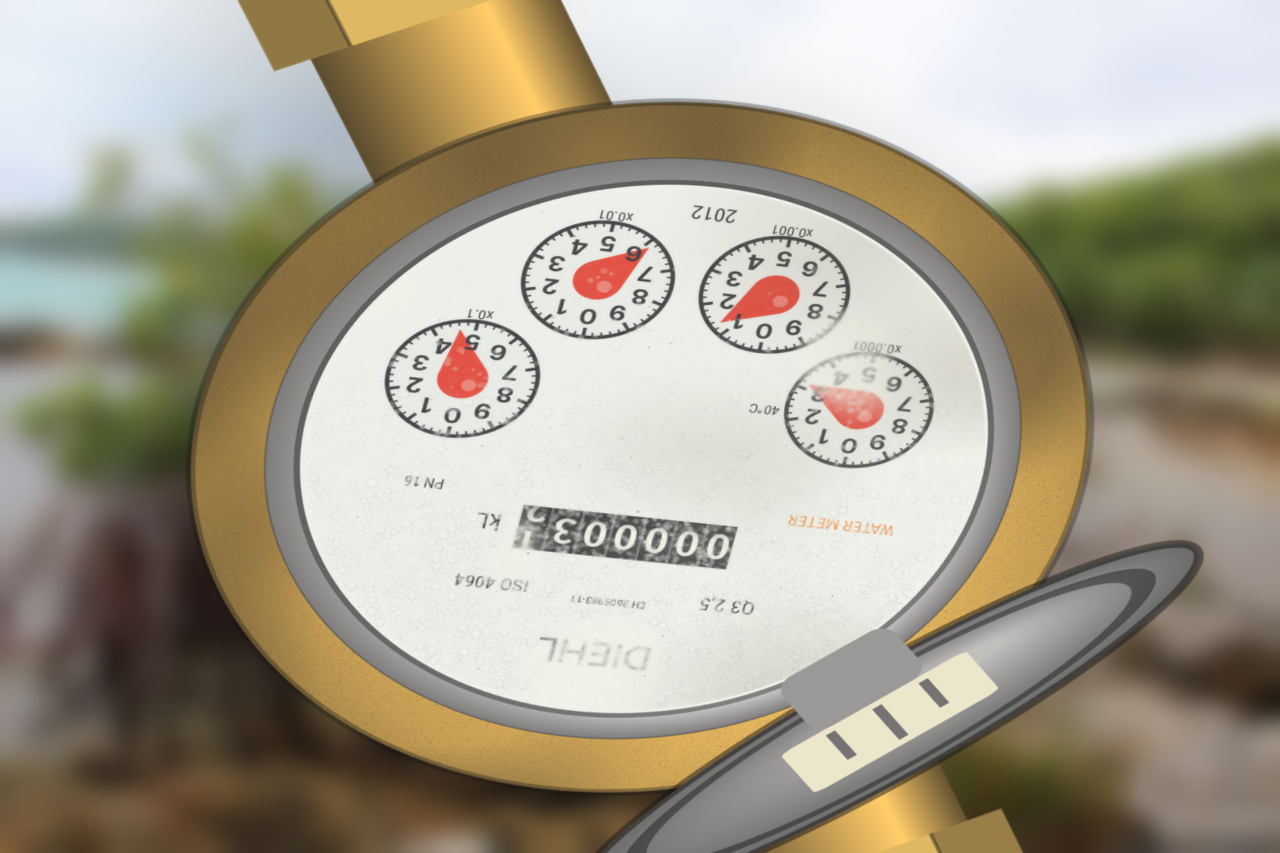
31.4613 kL
